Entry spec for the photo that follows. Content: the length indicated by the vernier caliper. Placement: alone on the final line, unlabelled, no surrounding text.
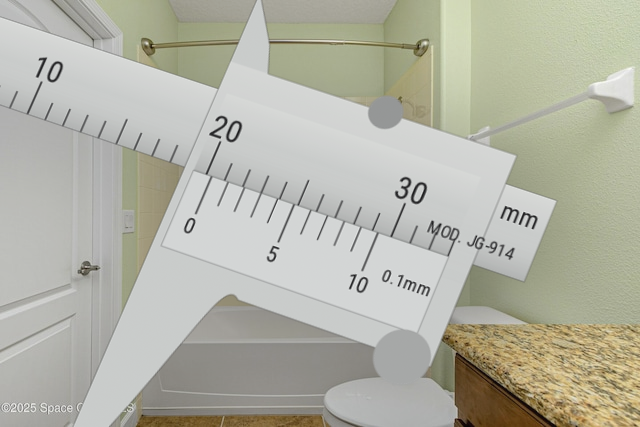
20.3 mm
